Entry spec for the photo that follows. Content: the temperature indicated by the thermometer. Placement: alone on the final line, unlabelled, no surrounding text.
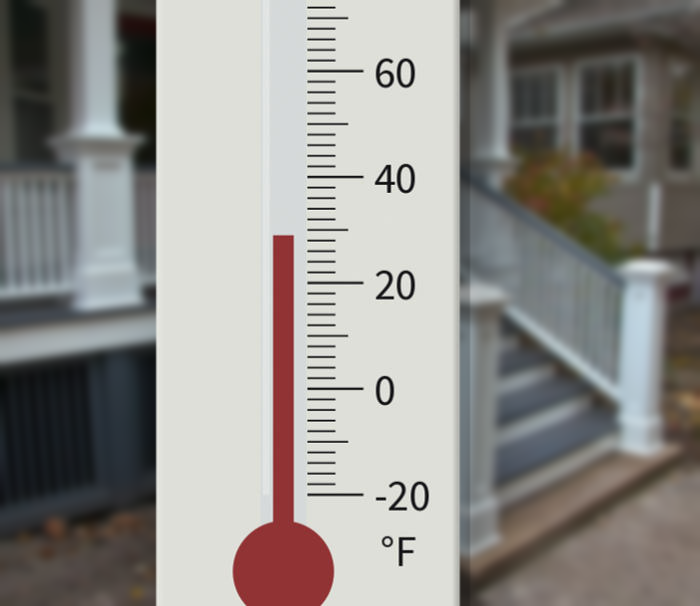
29 °F
